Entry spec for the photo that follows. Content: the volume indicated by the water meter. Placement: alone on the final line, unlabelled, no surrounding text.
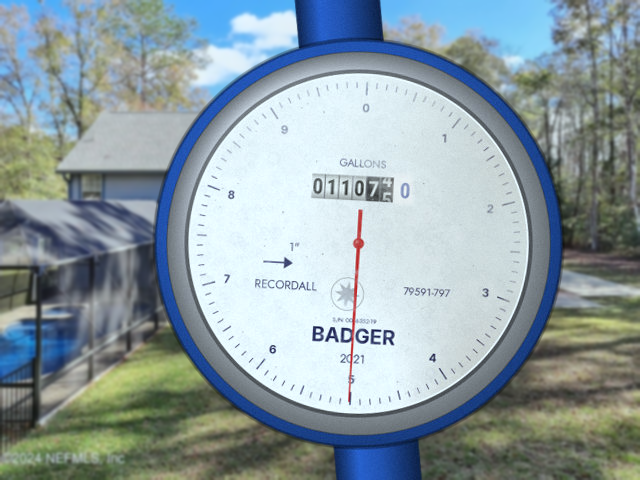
110745.0 gal
